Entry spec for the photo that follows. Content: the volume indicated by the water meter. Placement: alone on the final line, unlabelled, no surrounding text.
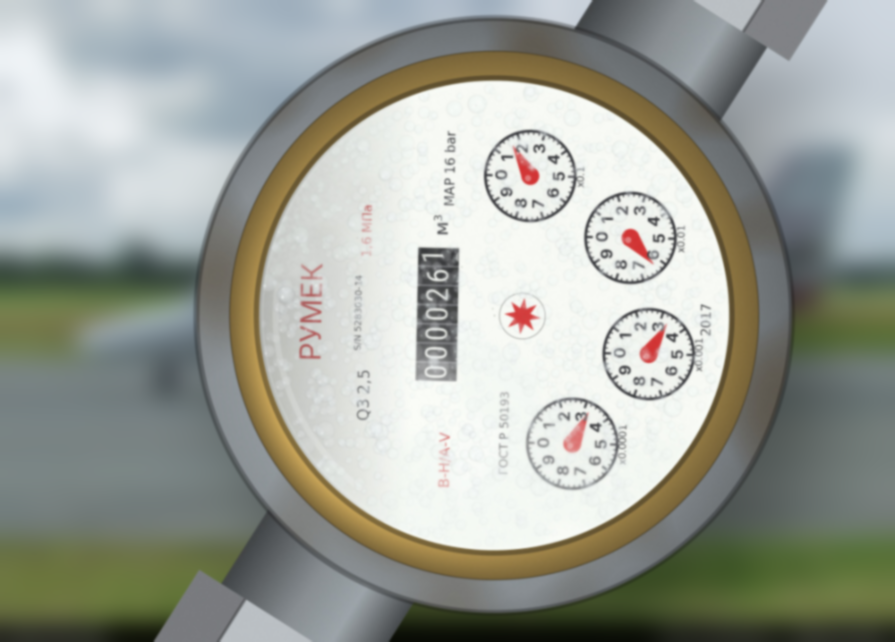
261.1633 m³
